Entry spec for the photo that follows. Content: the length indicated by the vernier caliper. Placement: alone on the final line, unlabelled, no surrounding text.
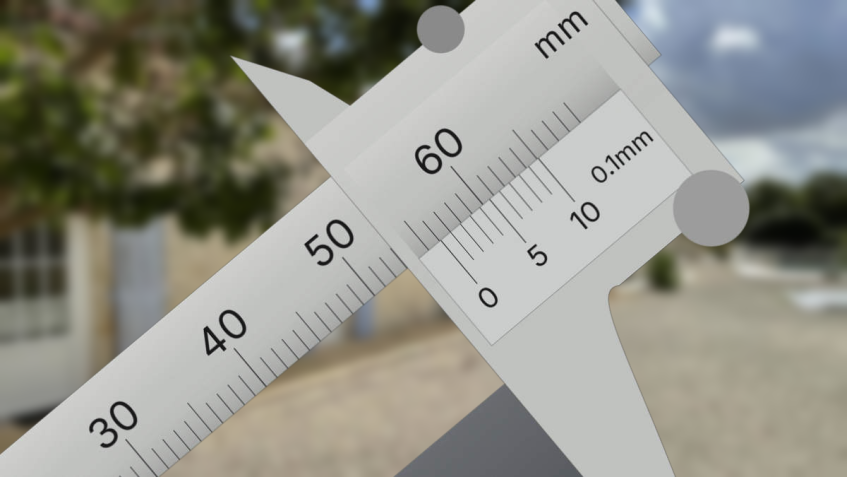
56.1 mm
